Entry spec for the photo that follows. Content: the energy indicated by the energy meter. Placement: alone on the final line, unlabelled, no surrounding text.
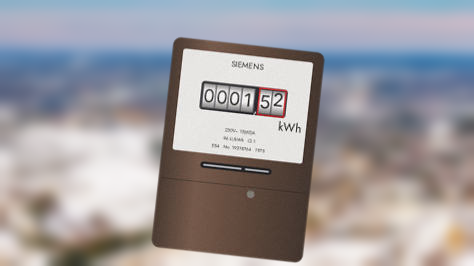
1.52 kWh
